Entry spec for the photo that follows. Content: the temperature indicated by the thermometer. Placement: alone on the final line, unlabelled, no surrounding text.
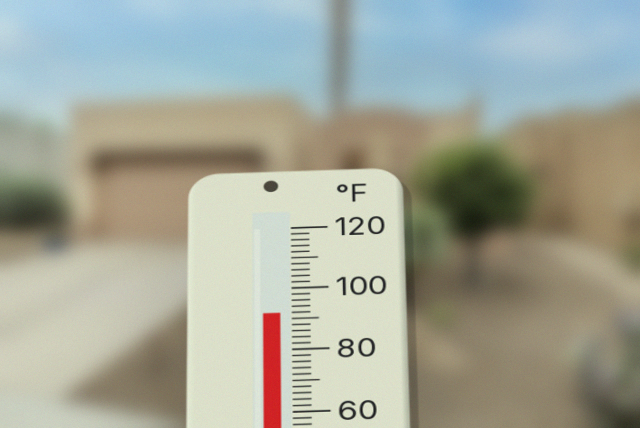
92 °F
